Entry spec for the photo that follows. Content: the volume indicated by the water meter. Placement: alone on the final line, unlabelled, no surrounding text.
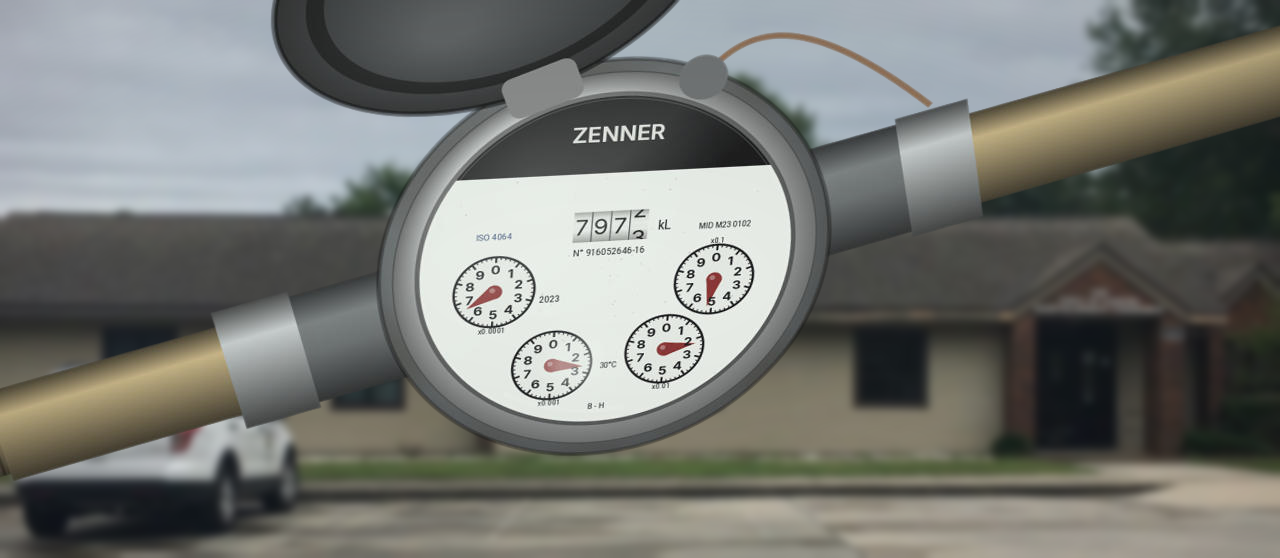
7972.5226 kL
